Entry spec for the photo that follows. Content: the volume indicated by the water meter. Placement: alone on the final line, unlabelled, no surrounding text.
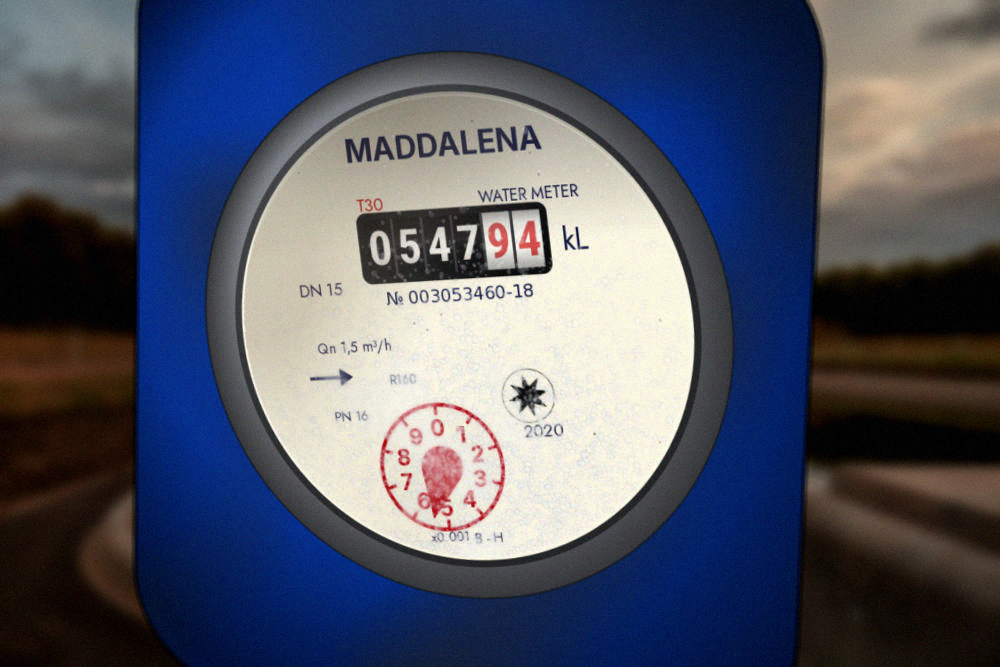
547.945 kL
